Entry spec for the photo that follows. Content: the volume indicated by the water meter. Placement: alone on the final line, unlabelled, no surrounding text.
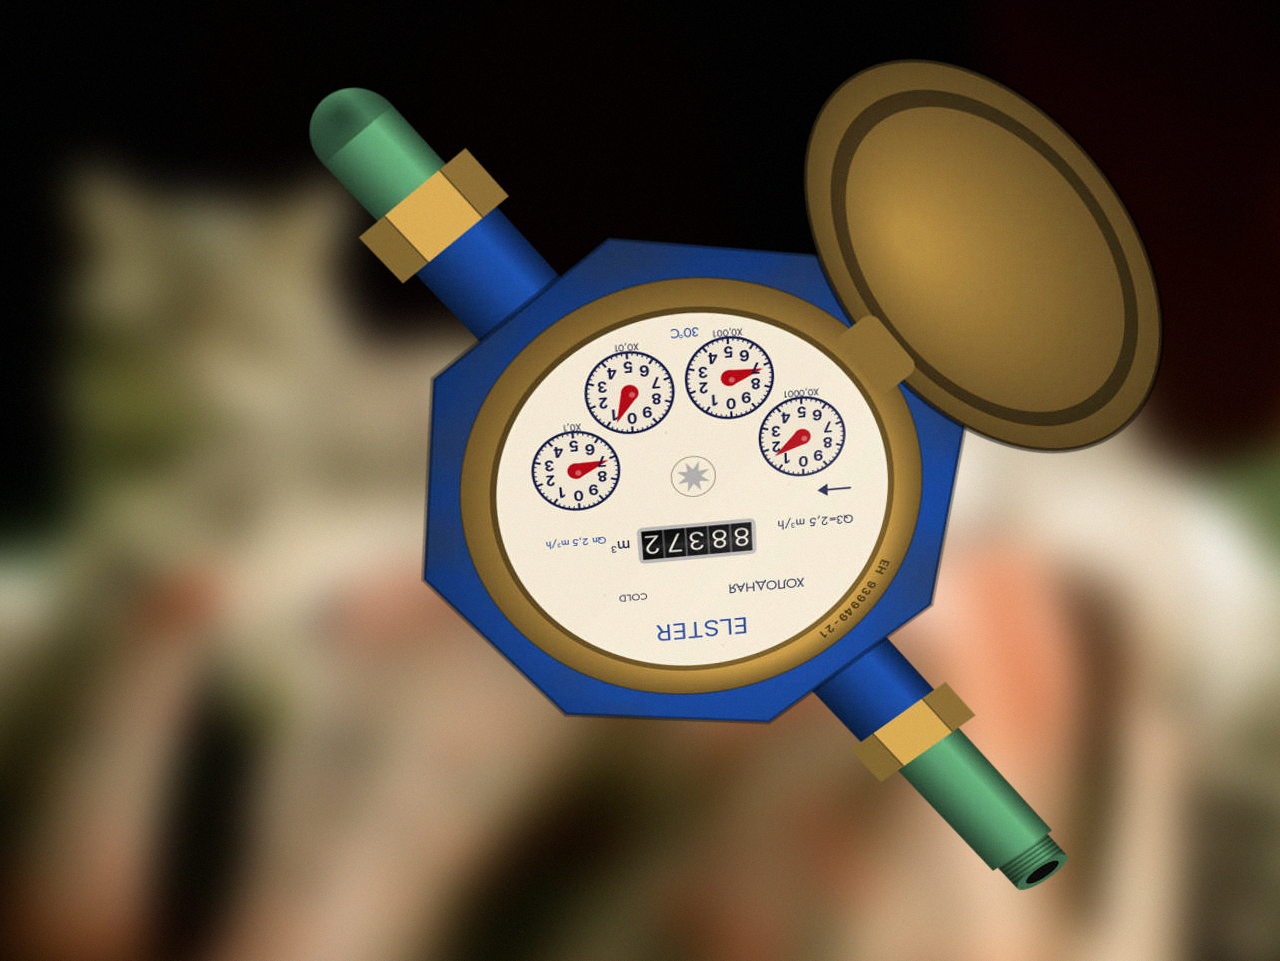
88372.7071 m³
